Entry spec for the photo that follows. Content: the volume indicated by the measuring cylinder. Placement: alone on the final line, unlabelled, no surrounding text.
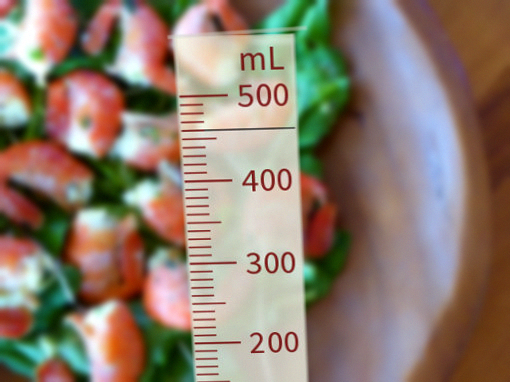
460 mL
